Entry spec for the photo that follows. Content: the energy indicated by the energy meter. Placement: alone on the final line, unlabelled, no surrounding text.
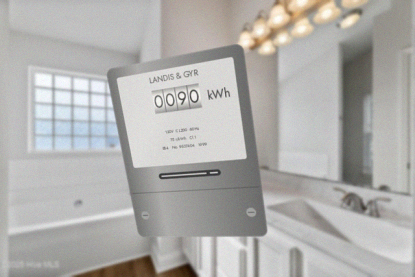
90 kWh
